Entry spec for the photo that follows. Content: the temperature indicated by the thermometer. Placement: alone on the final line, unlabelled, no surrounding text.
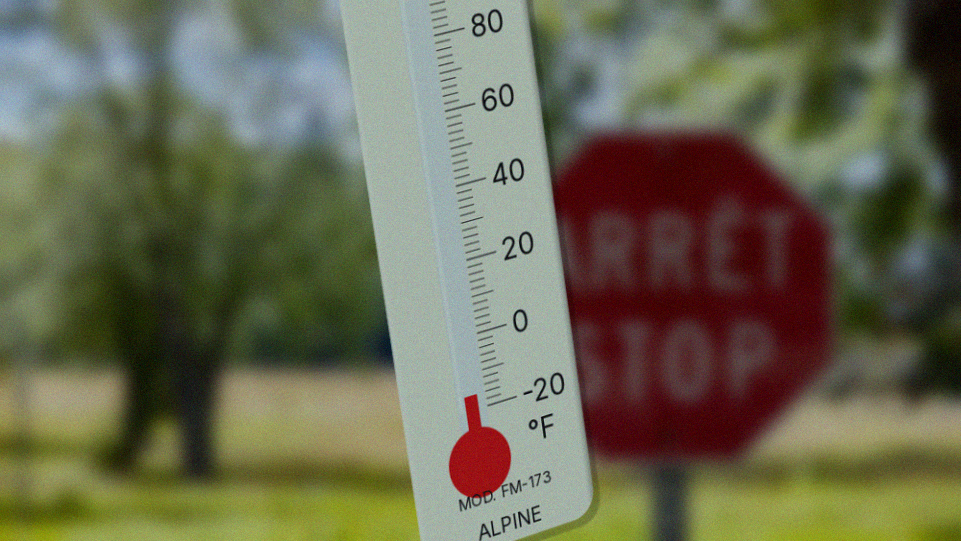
-16 °F
